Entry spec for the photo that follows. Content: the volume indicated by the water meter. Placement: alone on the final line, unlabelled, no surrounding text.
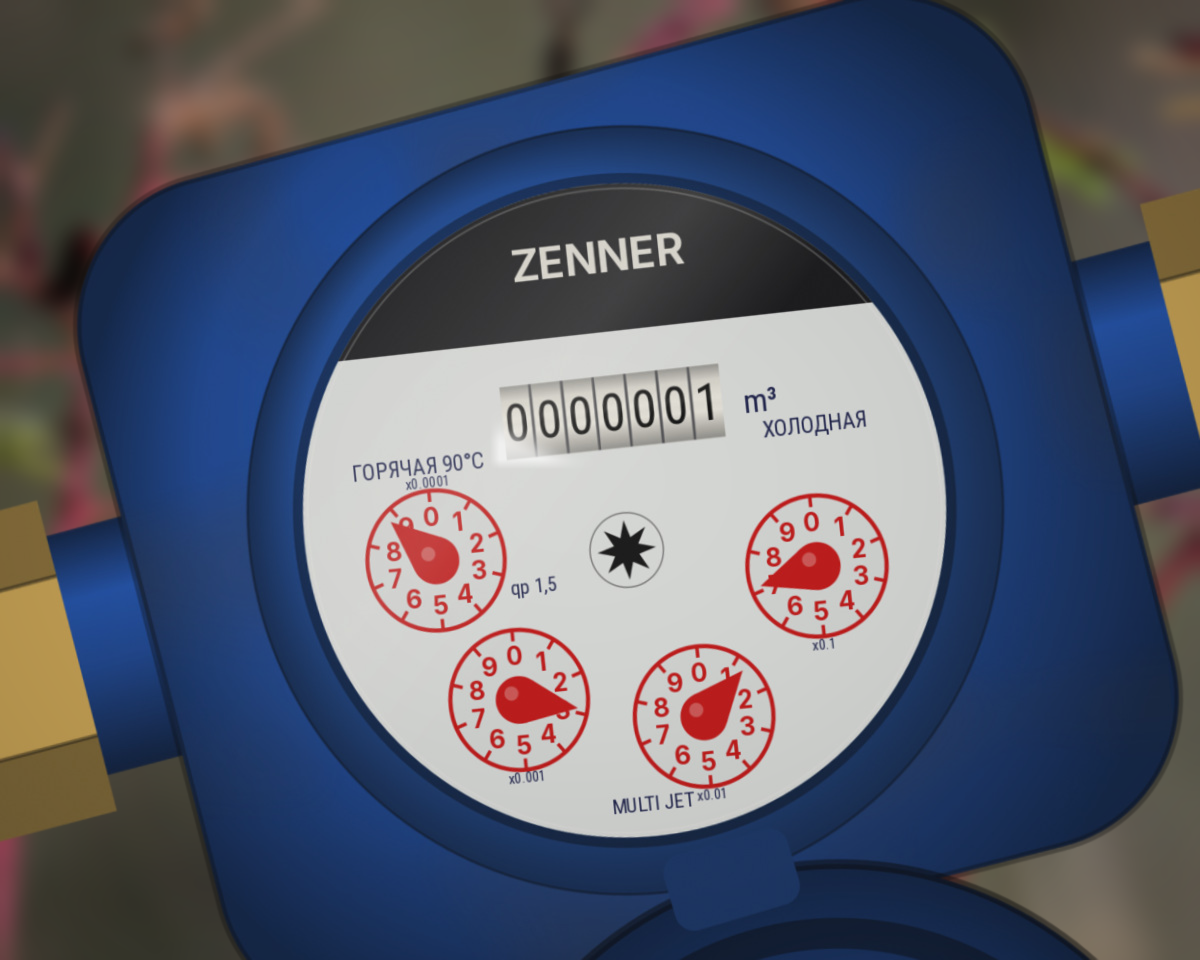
1.7128 m³
